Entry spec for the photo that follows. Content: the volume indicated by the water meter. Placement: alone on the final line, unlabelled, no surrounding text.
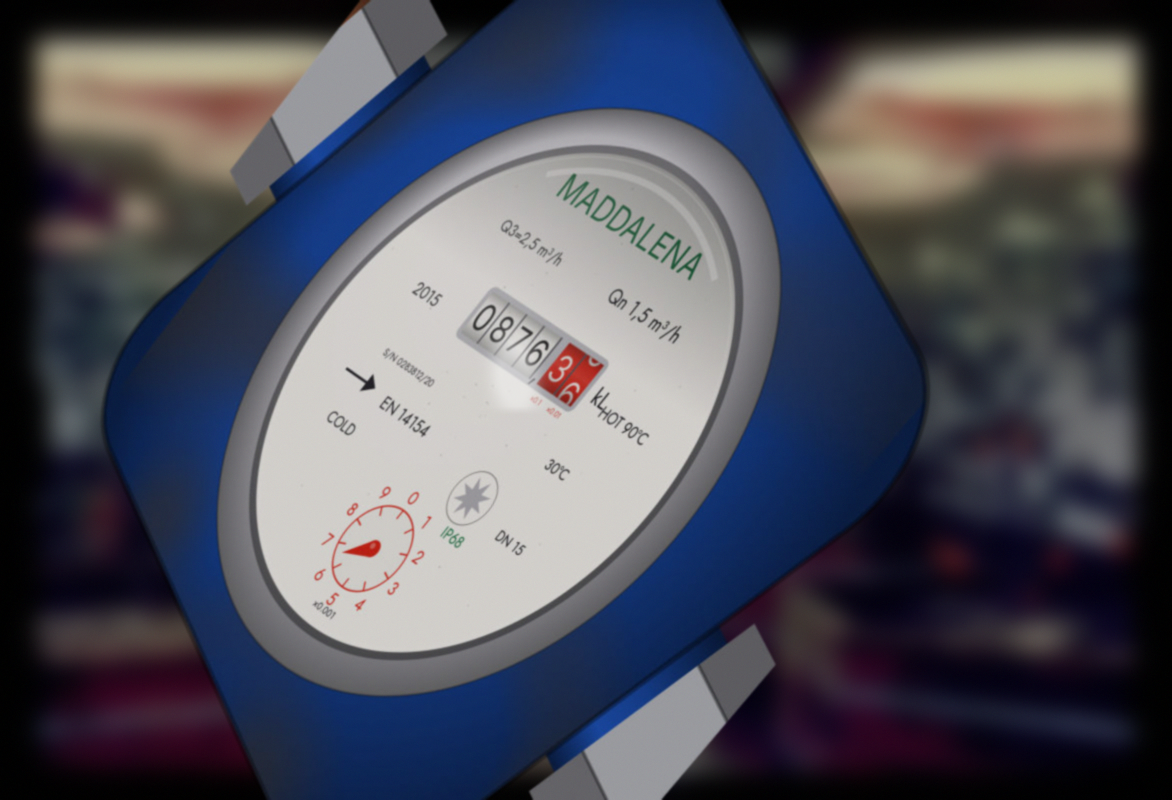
876.356 kL
